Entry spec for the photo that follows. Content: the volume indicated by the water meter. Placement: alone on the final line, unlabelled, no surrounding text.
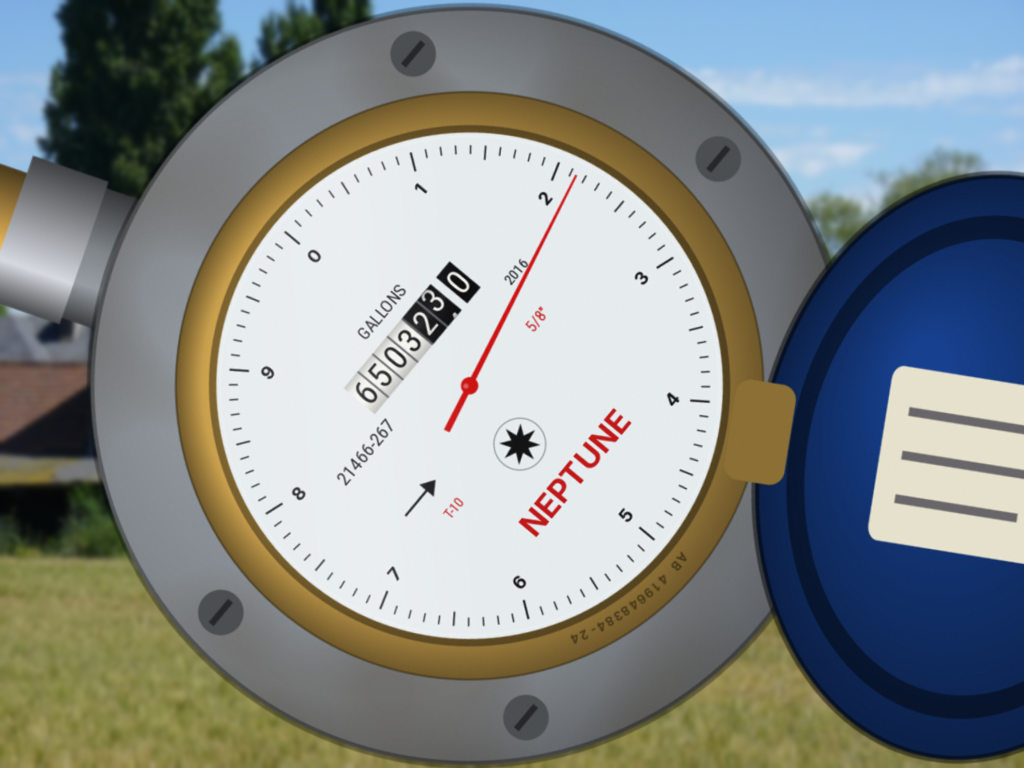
6503232.1 gal
